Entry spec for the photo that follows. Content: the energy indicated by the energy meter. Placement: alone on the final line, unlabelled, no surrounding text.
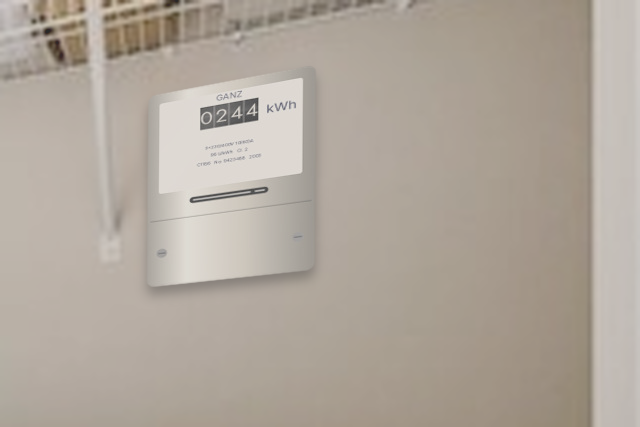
244 kWh
